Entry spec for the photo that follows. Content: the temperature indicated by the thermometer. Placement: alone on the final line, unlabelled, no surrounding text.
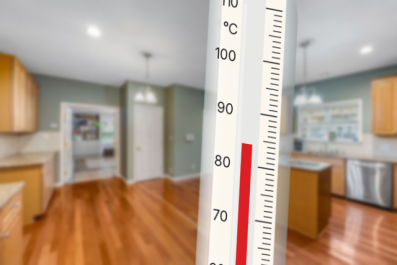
84 °C
